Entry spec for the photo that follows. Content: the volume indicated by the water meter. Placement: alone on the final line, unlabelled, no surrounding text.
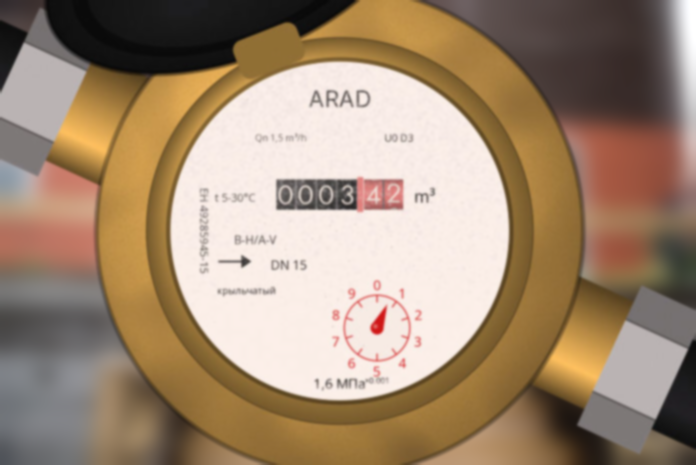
3.420 m³
